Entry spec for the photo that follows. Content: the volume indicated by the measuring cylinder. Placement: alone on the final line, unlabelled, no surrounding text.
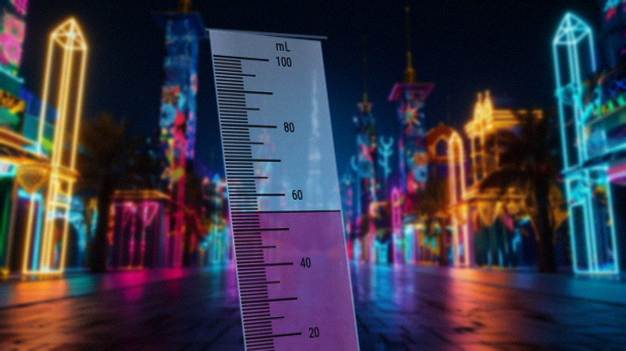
55 mL
